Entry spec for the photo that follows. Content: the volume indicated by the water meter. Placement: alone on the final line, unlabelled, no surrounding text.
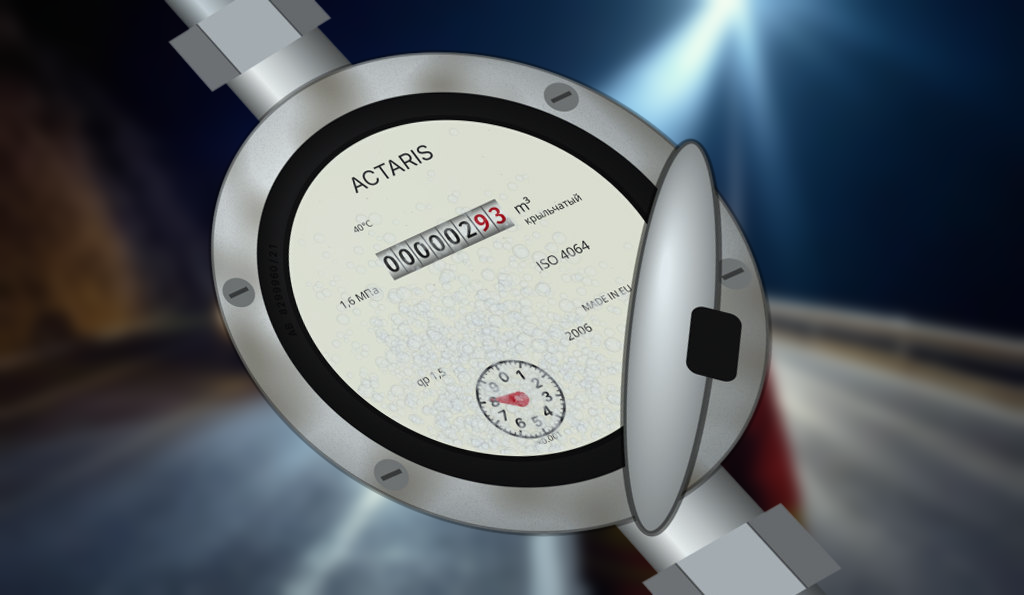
2.938 m³
